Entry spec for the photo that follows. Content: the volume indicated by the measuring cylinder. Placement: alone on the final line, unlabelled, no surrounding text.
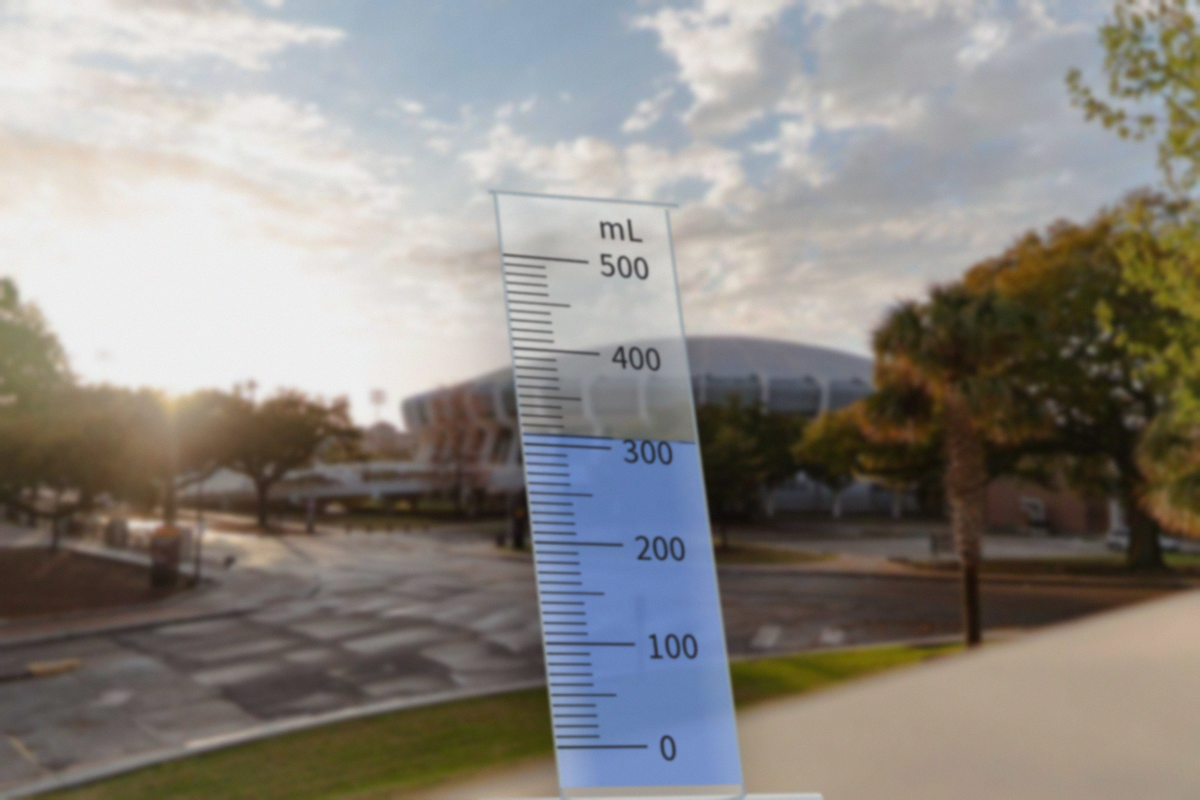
310 mL
